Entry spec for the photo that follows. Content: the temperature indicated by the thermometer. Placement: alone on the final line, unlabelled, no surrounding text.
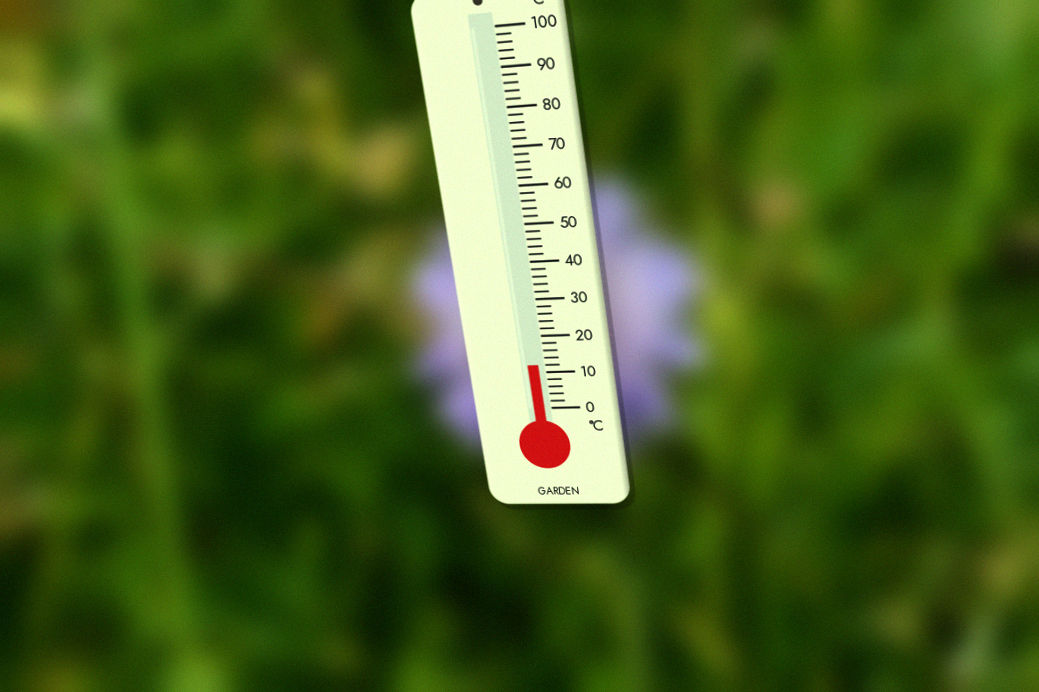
12 °C
